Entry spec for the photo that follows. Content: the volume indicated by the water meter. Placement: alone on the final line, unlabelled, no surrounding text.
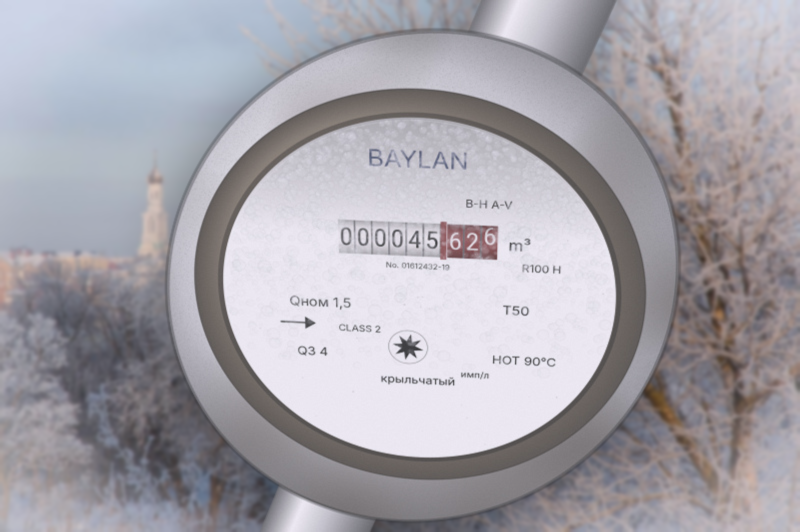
45.626 m³
